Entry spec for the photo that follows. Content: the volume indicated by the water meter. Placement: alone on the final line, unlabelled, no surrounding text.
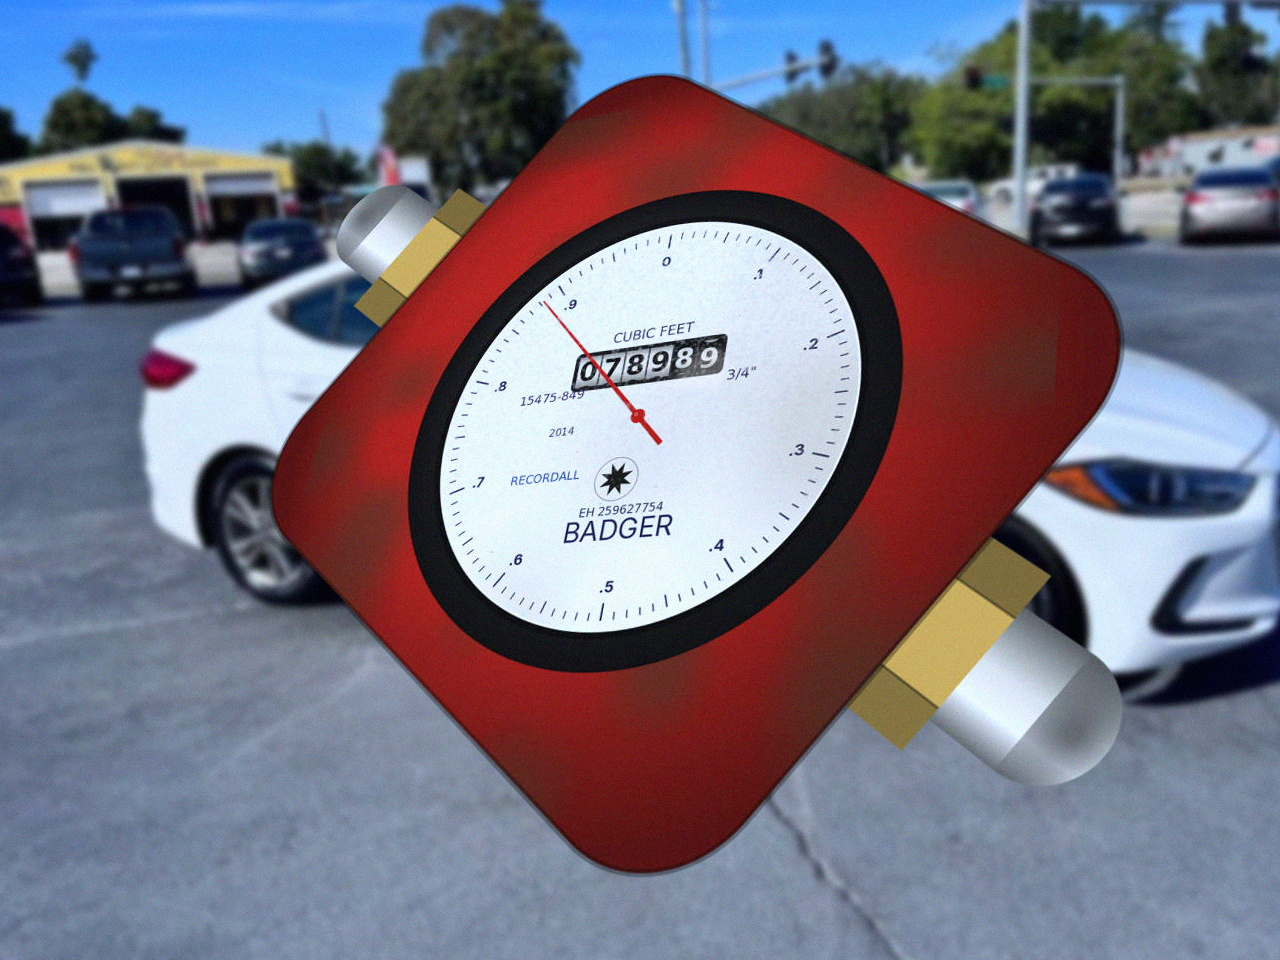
78988.88 ft³
